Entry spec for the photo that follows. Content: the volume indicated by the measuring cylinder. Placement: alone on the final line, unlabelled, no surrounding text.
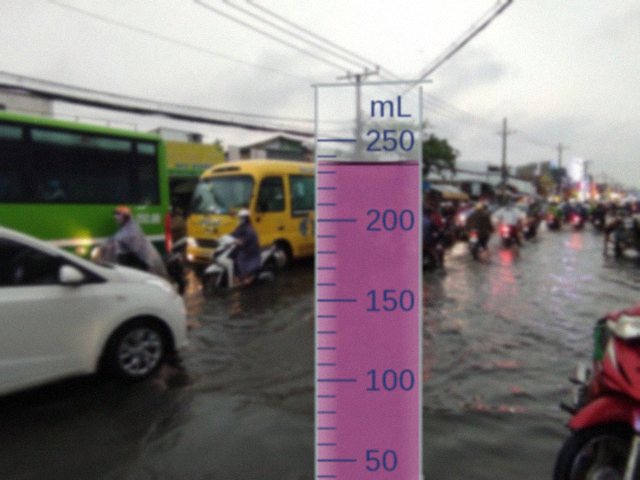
235 mL
